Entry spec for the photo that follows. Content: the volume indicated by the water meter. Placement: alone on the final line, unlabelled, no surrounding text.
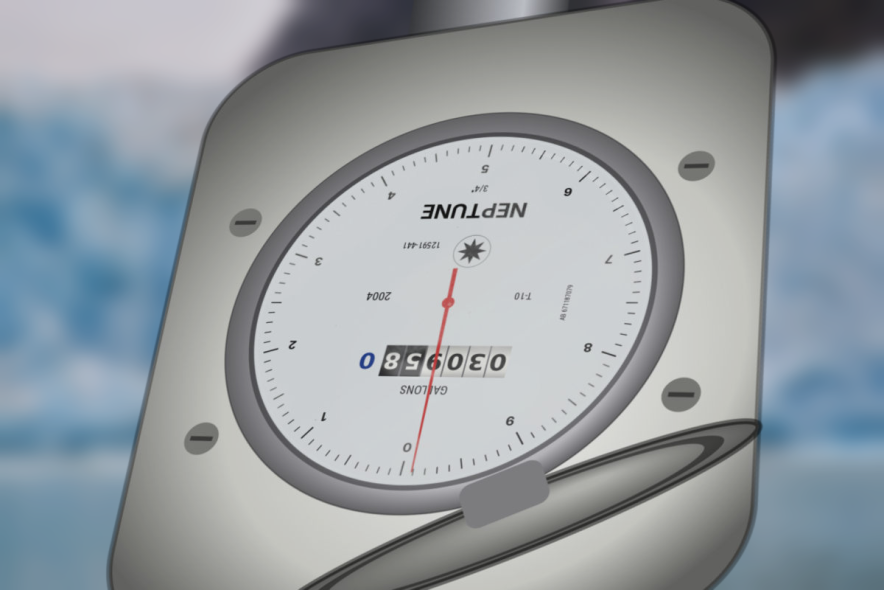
309579.9 gal
